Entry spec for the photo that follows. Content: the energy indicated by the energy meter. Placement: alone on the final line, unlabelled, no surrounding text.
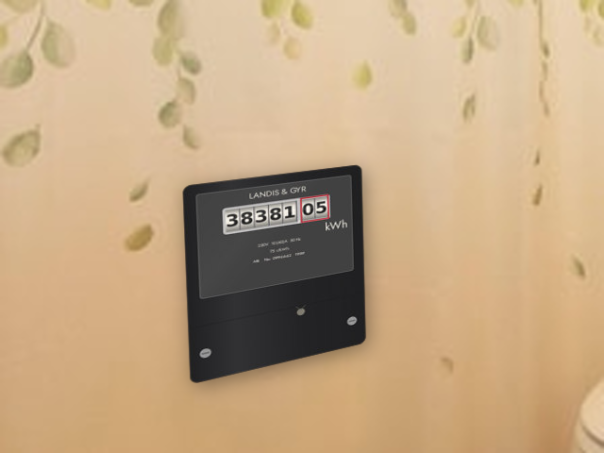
38381.05 kWh
